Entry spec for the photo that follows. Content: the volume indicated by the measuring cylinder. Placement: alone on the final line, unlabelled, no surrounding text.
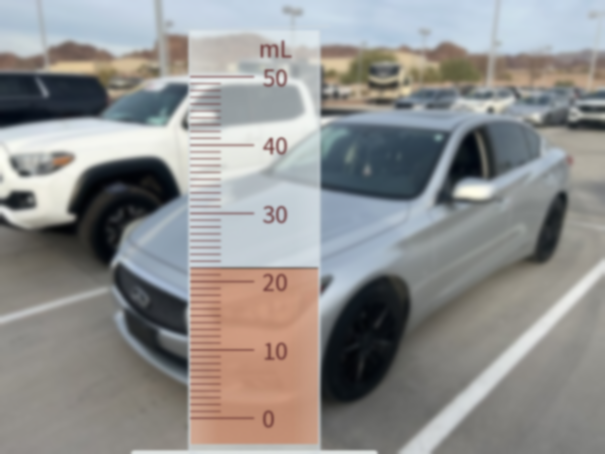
22 mL
